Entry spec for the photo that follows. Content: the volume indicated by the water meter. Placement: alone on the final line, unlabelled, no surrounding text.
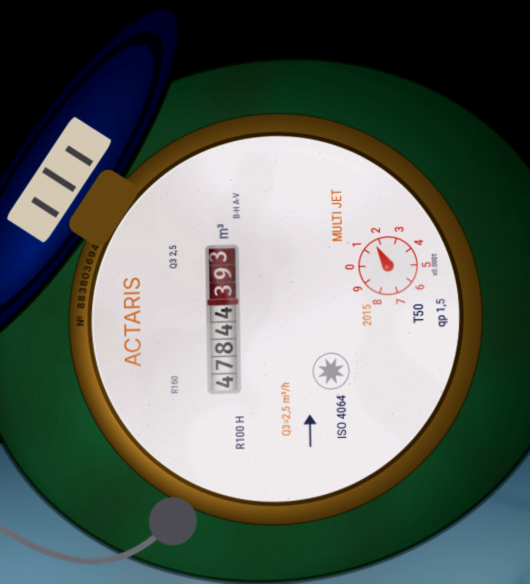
47844.3931 m³
